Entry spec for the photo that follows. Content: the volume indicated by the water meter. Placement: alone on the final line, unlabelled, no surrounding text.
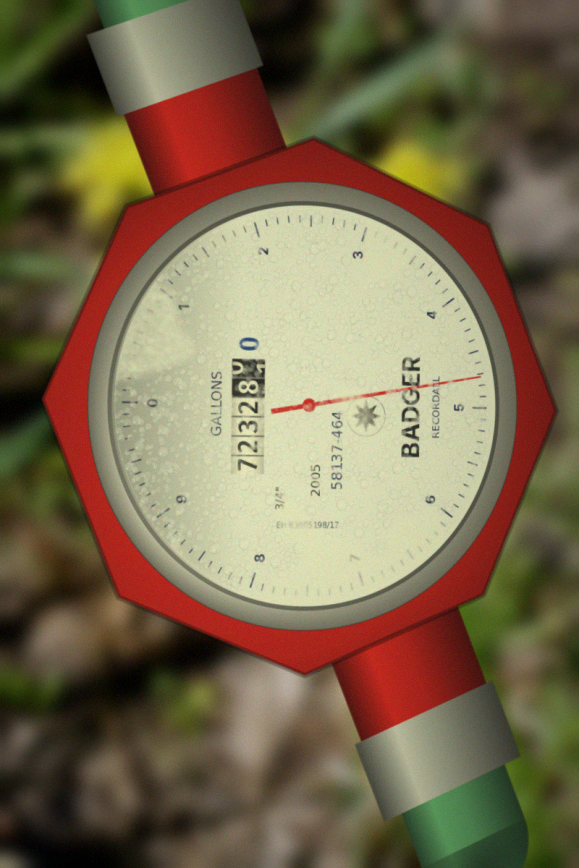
7232804.7 gal
